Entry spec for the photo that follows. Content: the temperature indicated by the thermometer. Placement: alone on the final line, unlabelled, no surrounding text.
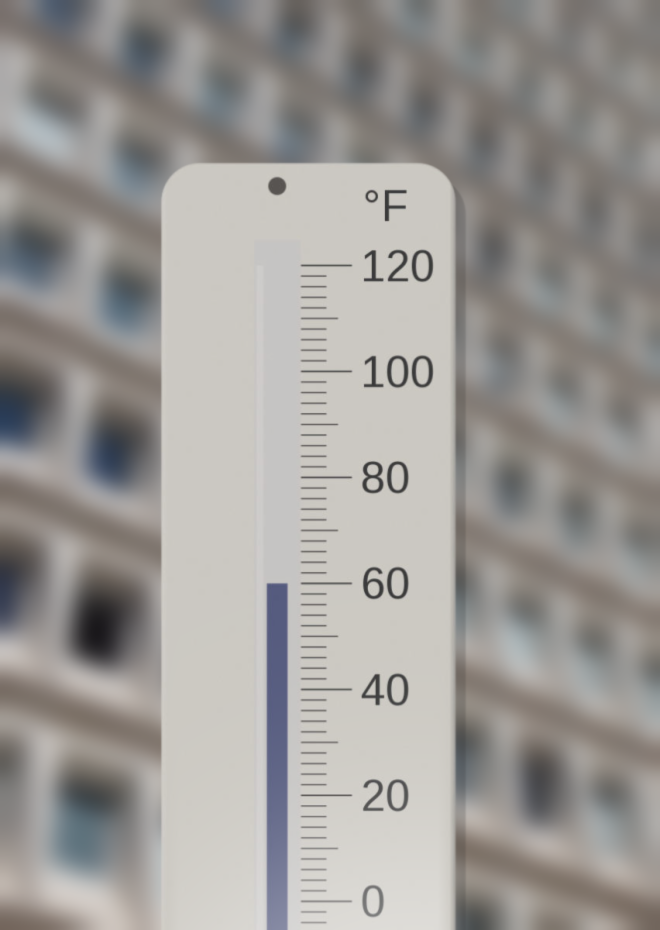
60 °F
